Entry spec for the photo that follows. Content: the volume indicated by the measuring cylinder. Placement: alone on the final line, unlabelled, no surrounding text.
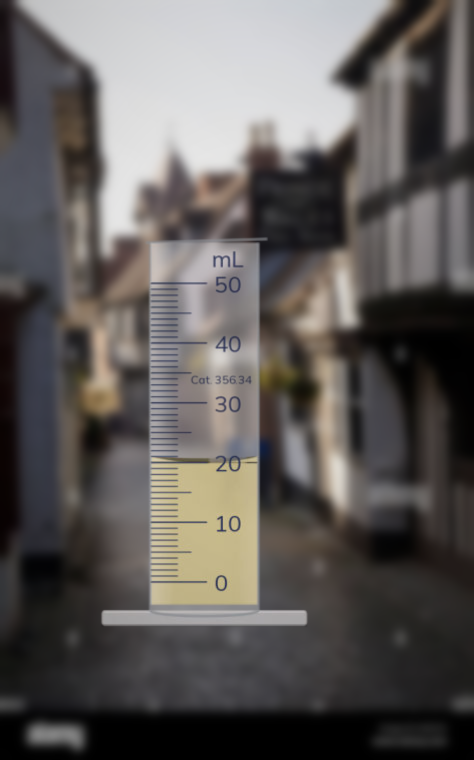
20 mL
